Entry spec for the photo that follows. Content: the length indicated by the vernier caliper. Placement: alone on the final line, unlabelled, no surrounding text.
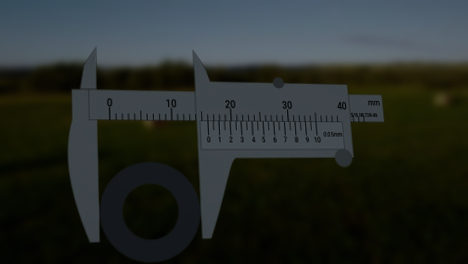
16.0 mm
